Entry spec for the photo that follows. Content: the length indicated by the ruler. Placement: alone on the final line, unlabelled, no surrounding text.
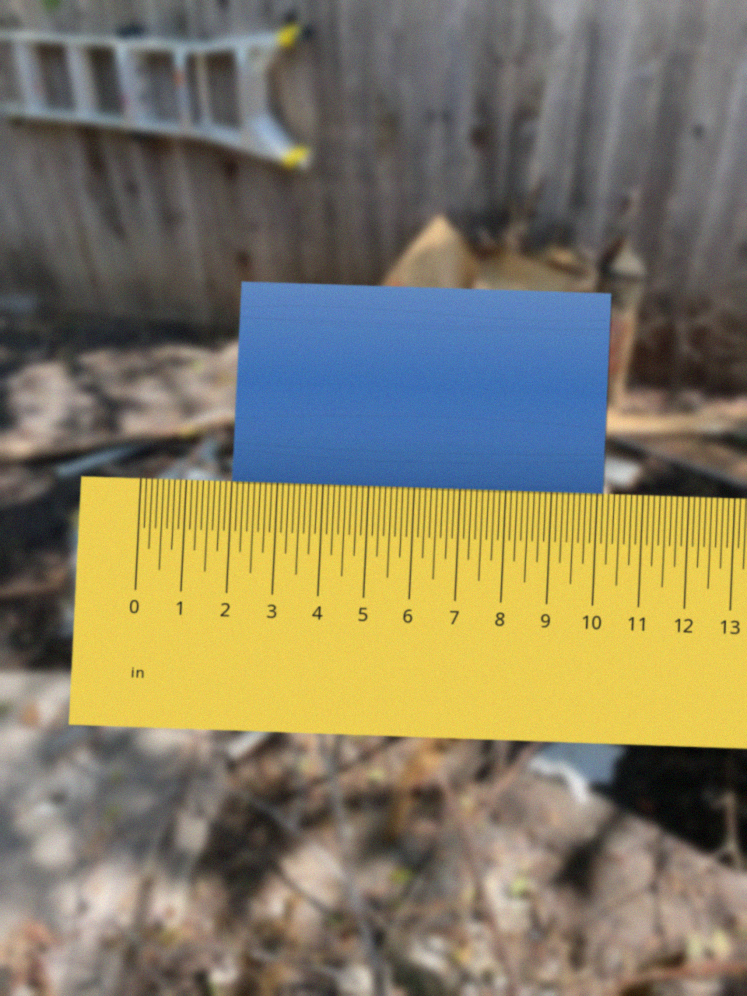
8.125 in
